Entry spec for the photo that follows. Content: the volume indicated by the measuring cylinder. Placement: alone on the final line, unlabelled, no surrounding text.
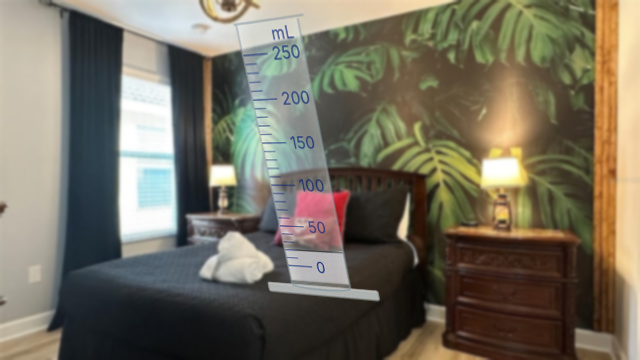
20 mL
